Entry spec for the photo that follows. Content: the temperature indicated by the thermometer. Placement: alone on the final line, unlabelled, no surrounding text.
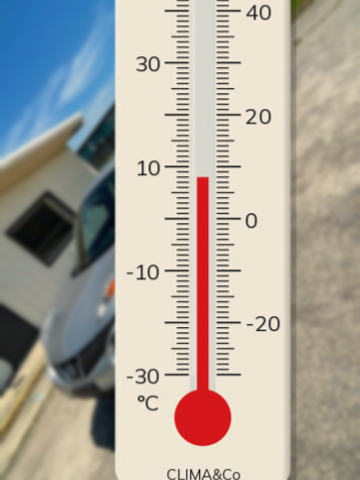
8 °C
